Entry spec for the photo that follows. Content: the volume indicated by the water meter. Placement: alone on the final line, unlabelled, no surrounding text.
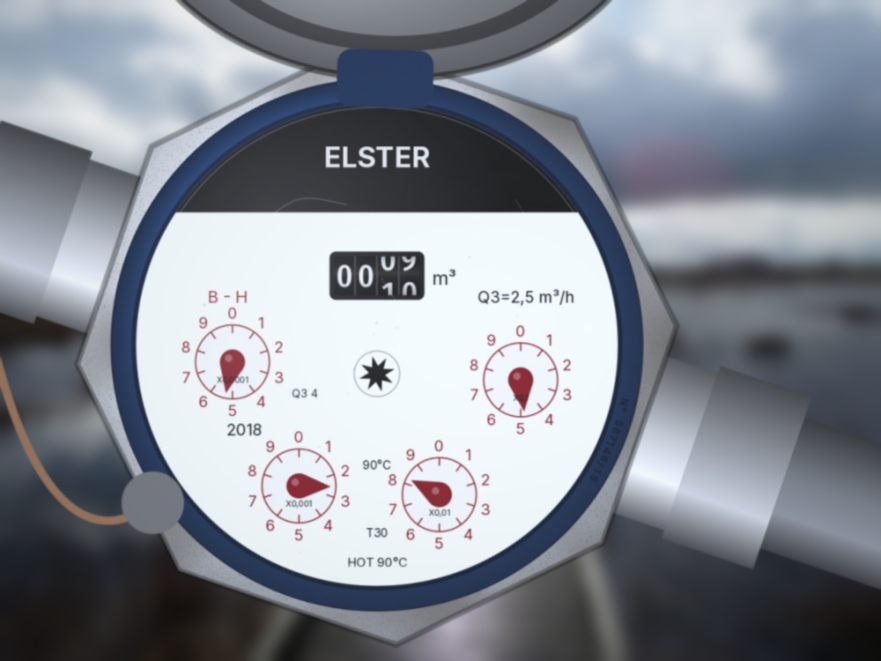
9.4825 m³
